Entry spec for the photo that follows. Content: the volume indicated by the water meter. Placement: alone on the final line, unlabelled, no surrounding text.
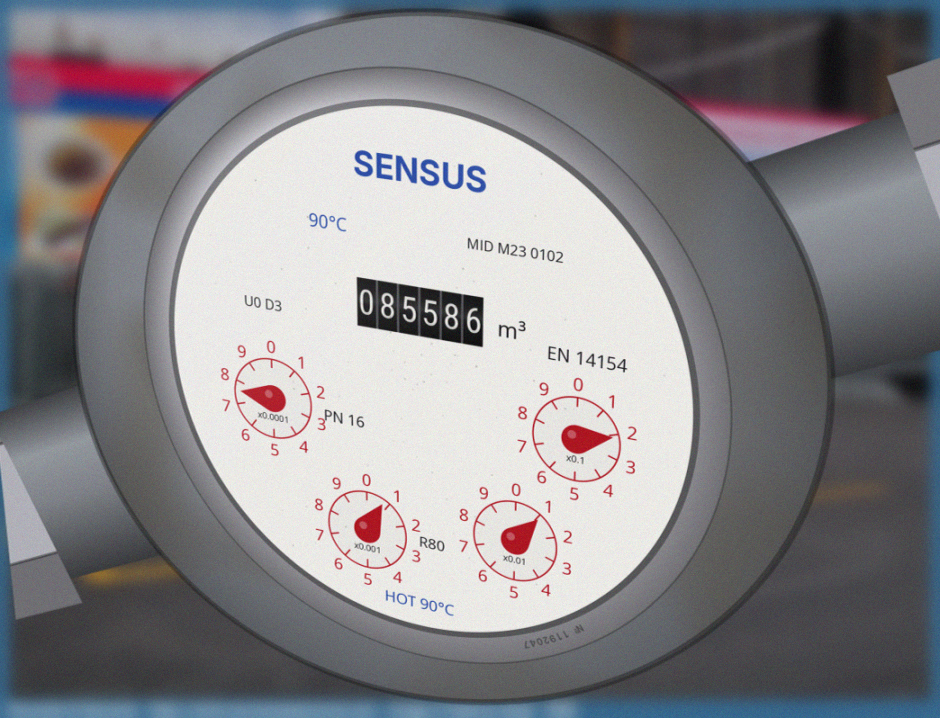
85586.2107 m³
